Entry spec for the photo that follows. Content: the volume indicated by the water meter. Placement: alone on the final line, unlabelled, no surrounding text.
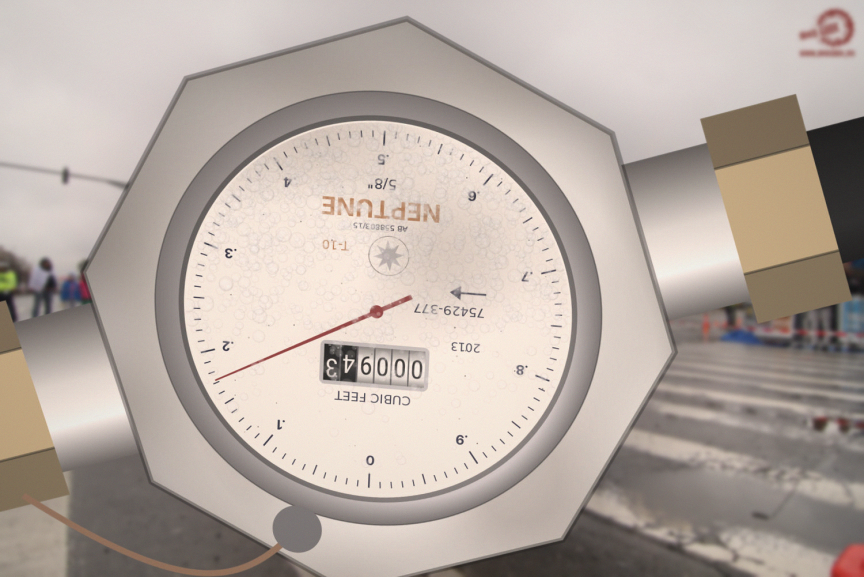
943.17 ft³
